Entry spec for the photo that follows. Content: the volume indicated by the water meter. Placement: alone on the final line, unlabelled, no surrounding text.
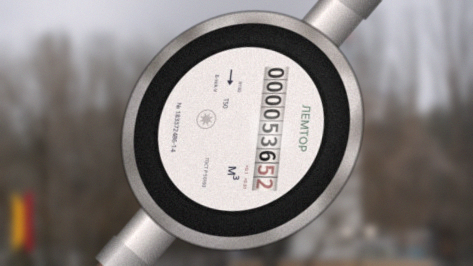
536.52 m³
